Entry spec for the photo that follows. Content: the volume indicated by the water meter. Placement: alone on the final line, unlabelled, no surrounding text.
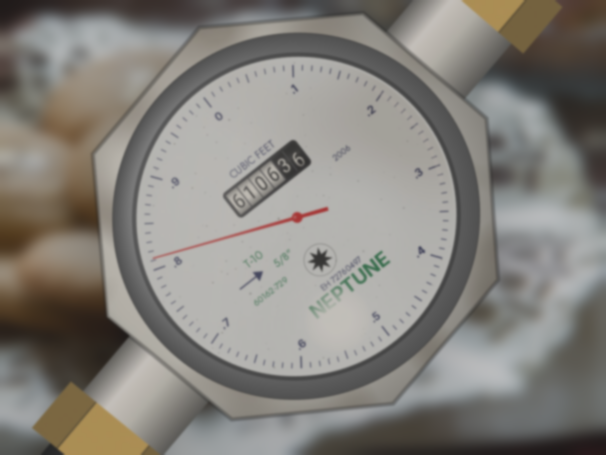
610635.81 ft³
